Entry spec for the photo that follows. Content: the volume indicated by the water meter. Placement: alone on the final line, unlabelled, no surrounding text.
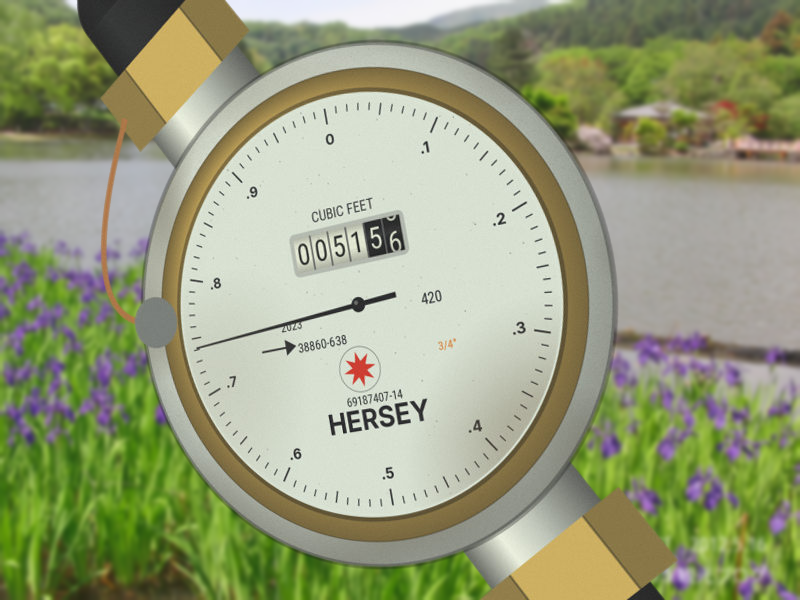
5155.74 ft³
